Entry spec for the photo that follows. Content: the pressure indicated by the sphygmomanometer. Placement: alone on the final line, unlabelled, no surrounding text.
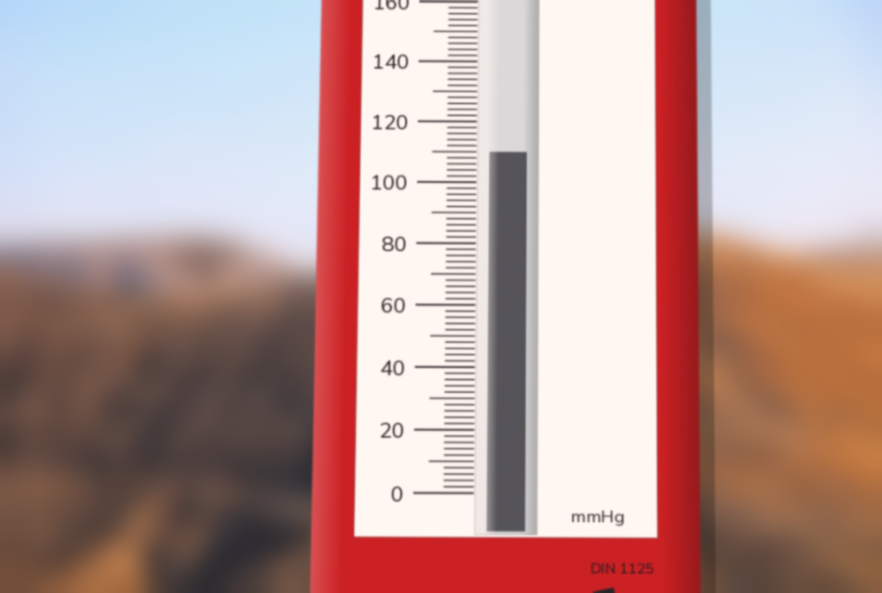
110 mmHg
